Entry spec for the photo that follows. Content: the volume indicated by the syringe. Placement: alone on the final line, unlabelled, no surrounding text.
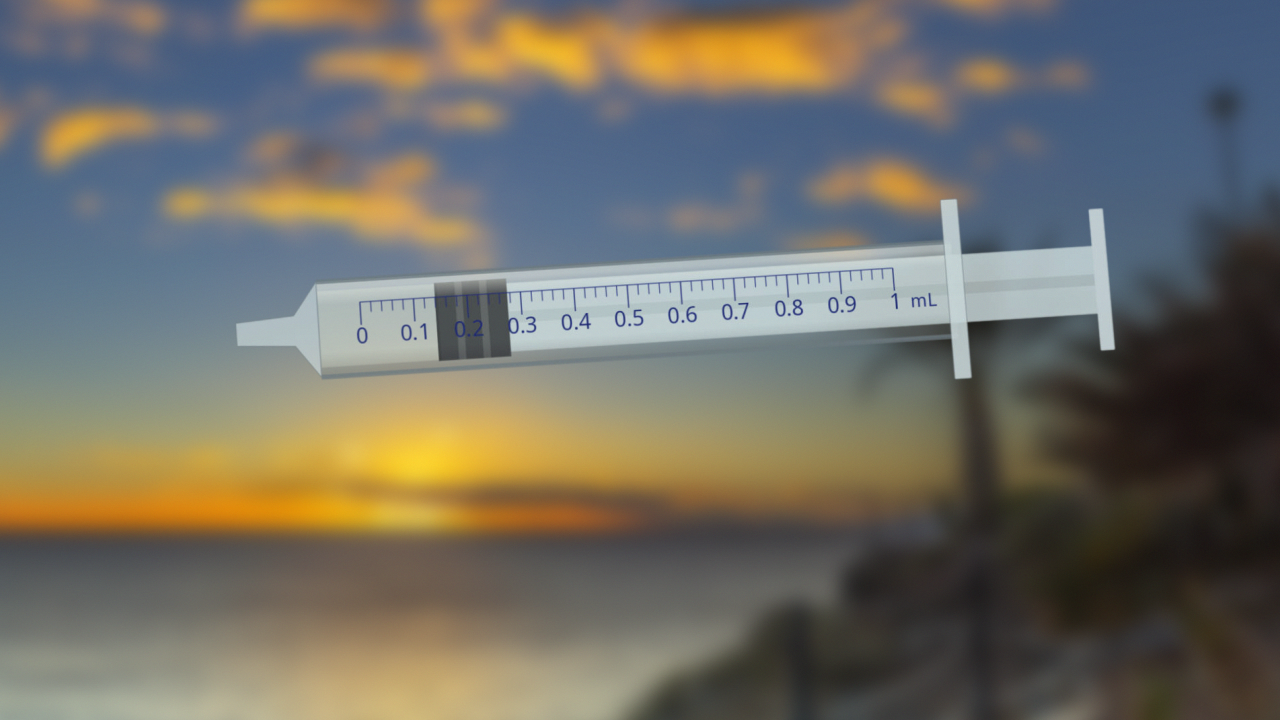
0.14 mL
